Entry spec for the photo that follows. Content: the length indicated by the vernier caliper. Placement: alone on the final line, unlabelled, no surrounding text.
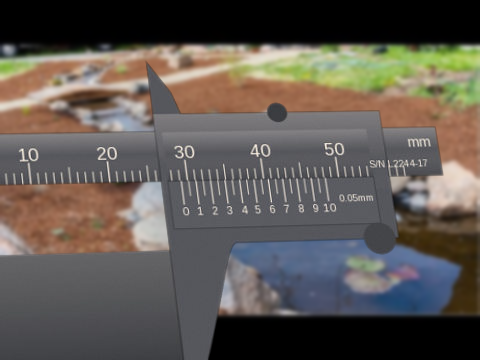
29.2 mm
